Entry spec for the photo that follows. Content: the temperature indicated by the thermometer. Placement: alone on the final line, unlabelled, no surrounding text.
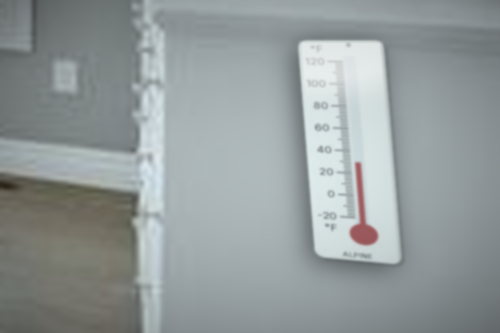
30 °F
